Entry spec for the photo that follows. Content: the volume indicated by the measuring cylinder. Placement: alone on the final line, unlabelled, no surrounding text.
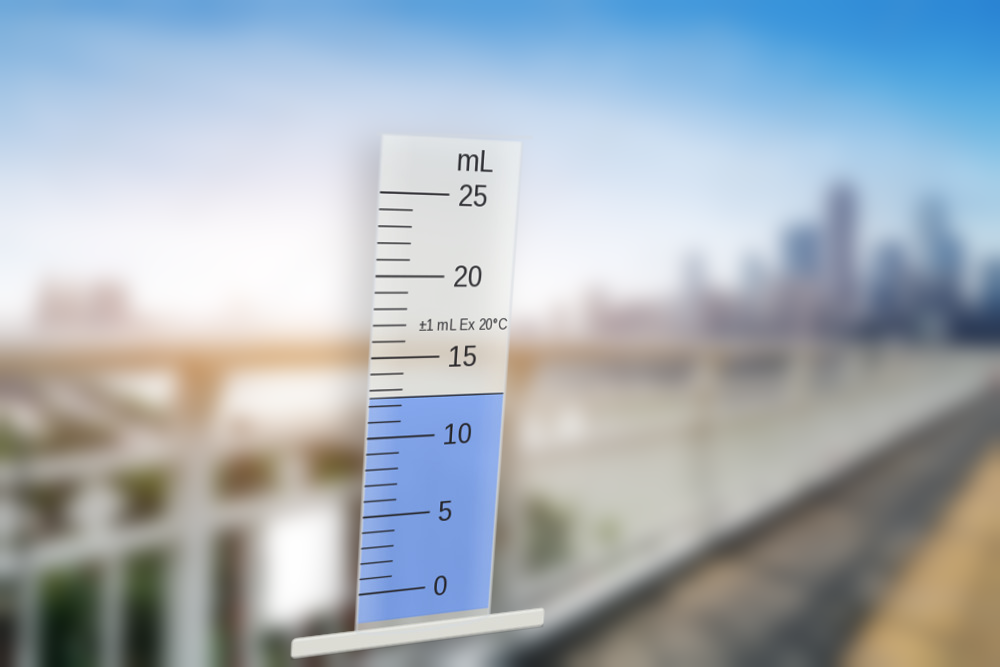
12.5 mL
